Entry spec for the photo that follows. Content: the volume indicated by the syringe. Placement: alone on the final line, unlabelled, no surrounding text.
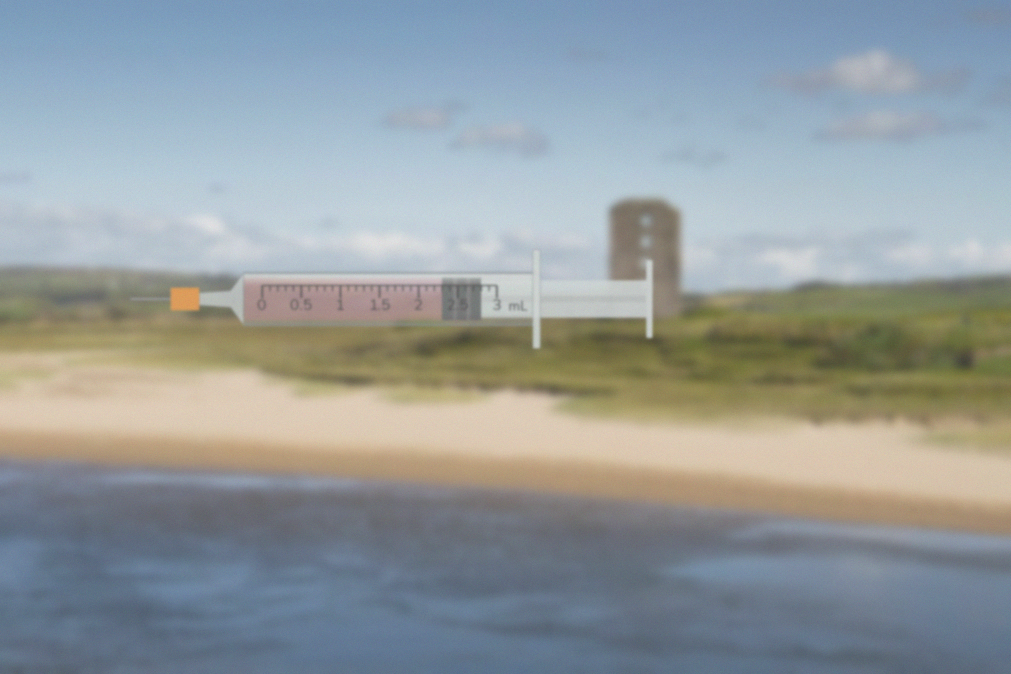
2.3 mL
